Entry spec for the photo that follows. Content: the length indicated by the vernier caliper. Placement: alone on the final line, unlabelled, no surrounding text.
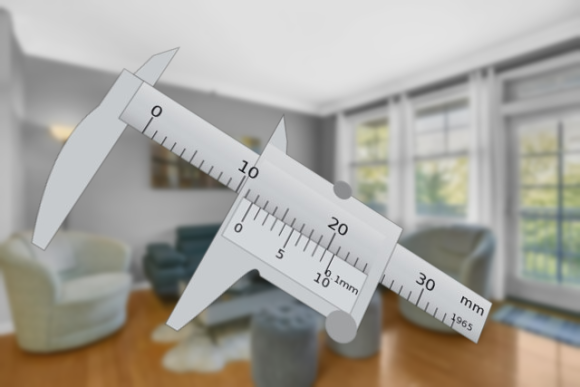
11.8 mm
